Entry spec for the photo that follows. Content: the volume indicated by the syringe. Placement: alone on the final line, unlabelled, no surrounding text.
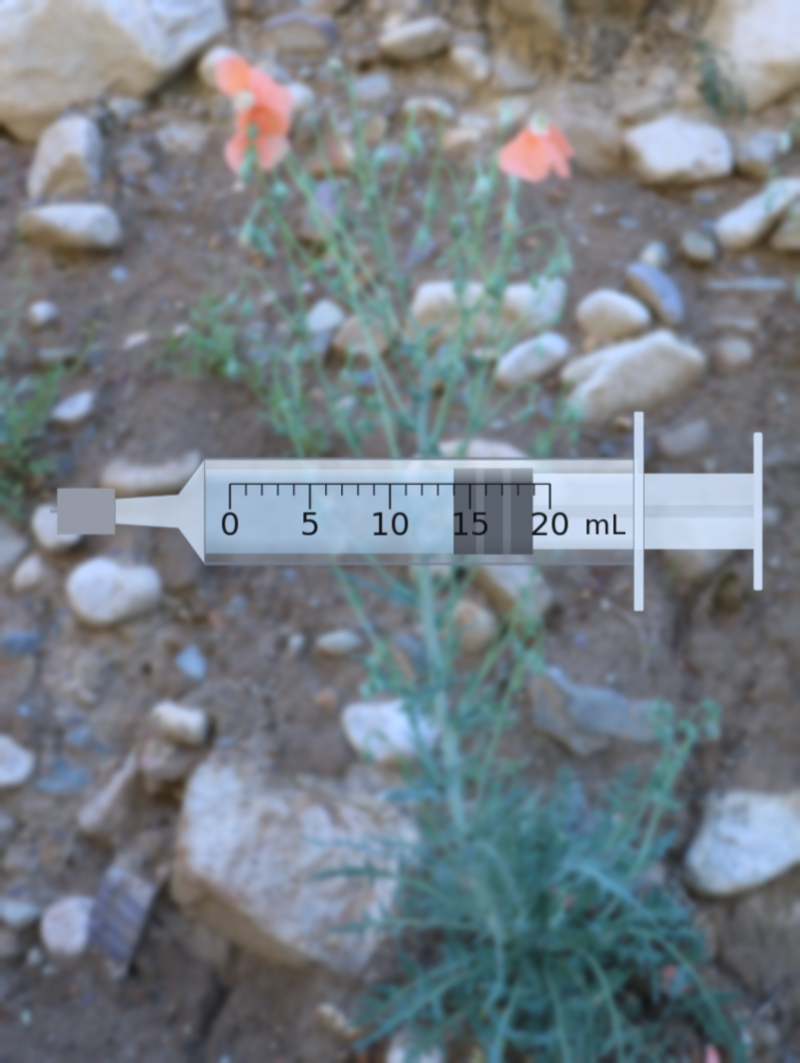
14 mL
